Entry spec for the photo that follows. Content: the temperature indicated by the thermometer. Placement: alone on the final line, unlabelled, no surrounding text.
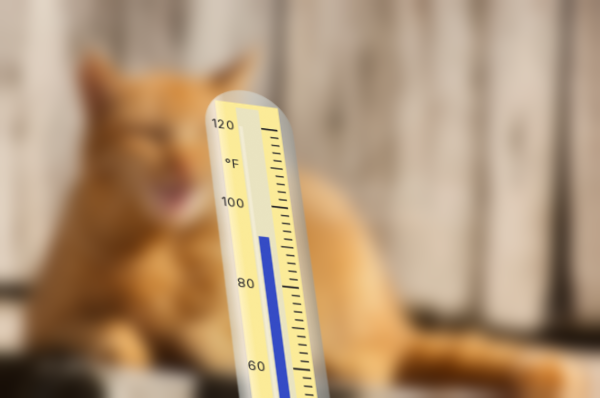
92 °F
